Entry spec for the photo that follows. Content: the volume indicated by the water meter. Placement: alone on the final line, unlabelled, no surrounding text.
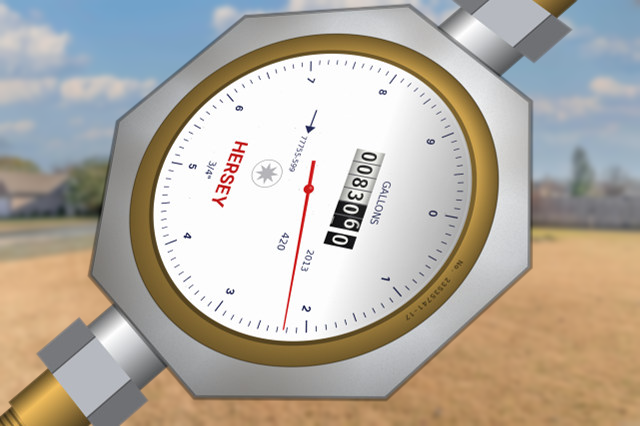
83062.2 gal
